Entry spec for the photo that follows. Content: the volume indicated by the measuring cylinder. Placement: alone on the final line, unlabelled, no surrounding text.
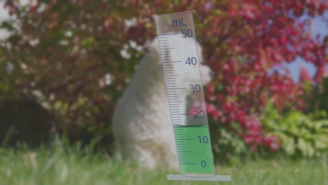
15 mL
